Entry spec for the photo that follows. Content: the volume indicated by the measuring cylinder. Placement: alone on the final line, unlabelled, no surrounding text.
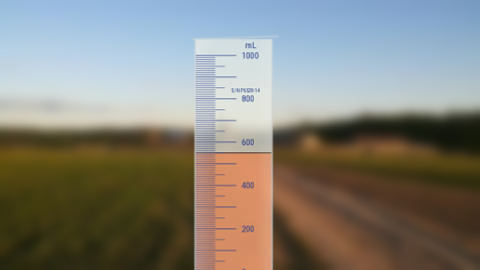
550 mL
